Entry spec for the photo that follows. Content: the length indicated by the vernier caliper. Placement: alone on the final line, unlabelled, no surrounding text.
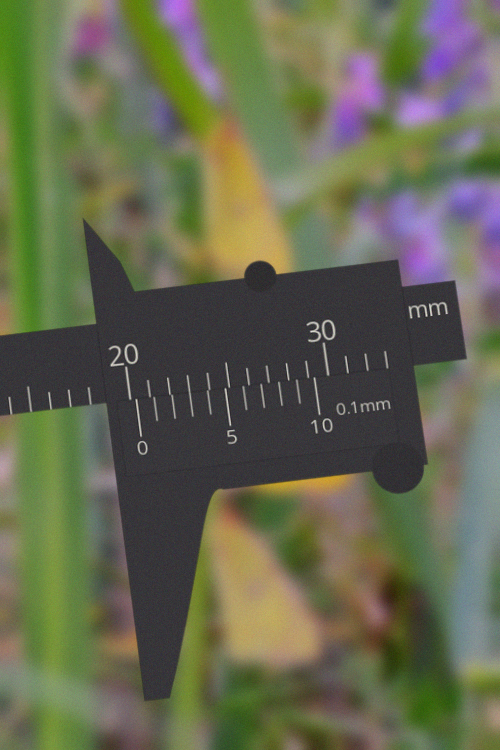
20.3 mm
